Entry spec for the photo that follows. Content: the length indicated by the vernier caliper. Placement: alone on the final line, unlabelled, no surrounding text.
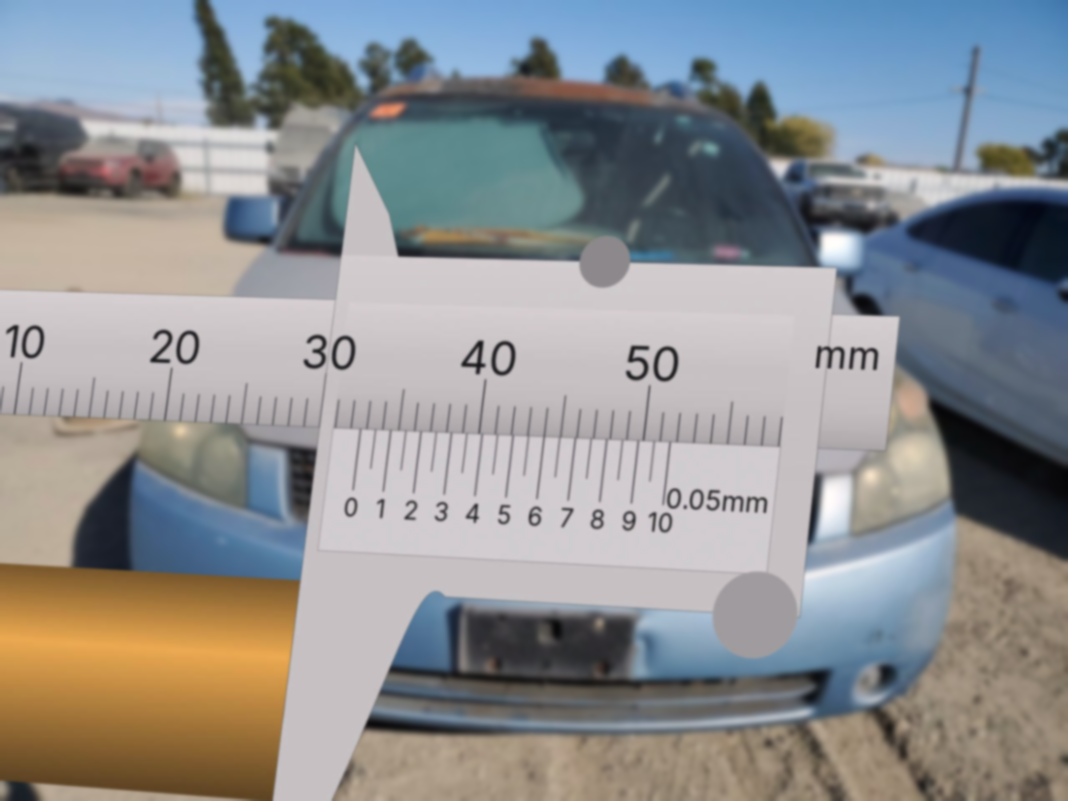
32.6 mm
